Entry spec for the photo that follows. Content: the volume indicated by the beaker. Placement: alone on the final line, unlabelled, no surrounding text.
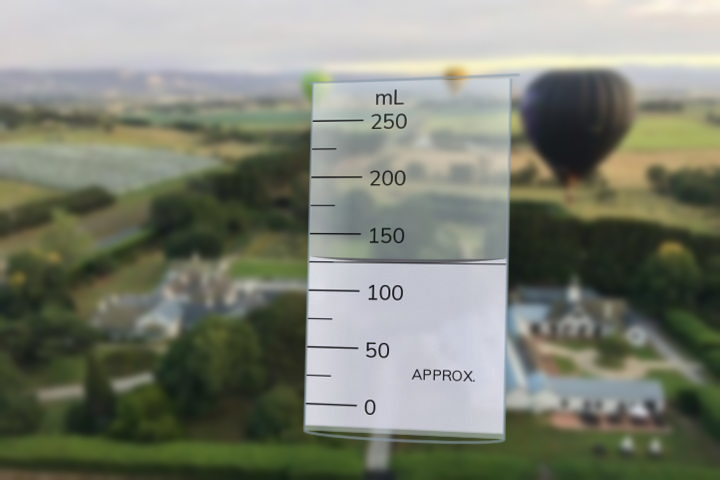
125 mL
